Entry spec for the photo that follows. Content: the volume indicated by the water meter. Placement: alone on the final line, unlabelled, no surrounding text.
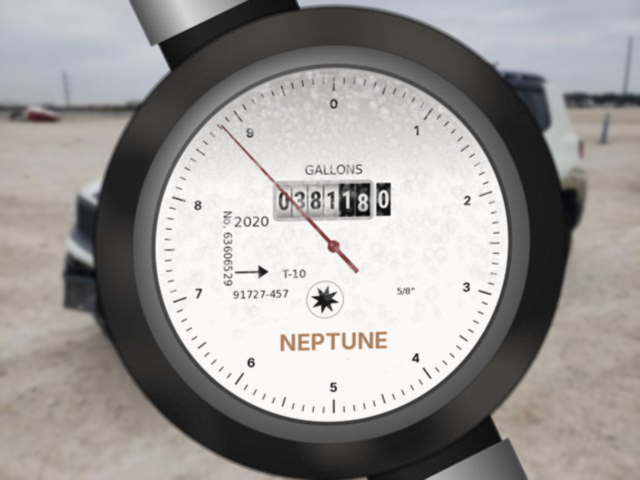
381178.8 gal
